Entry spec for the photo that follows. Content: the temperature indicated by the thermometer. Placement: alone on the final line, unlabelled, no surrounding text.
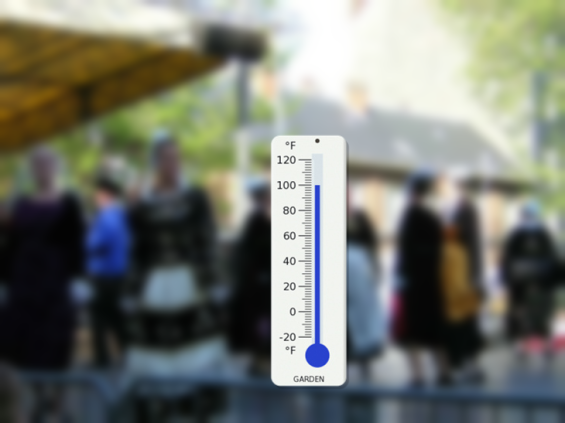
100 °F
